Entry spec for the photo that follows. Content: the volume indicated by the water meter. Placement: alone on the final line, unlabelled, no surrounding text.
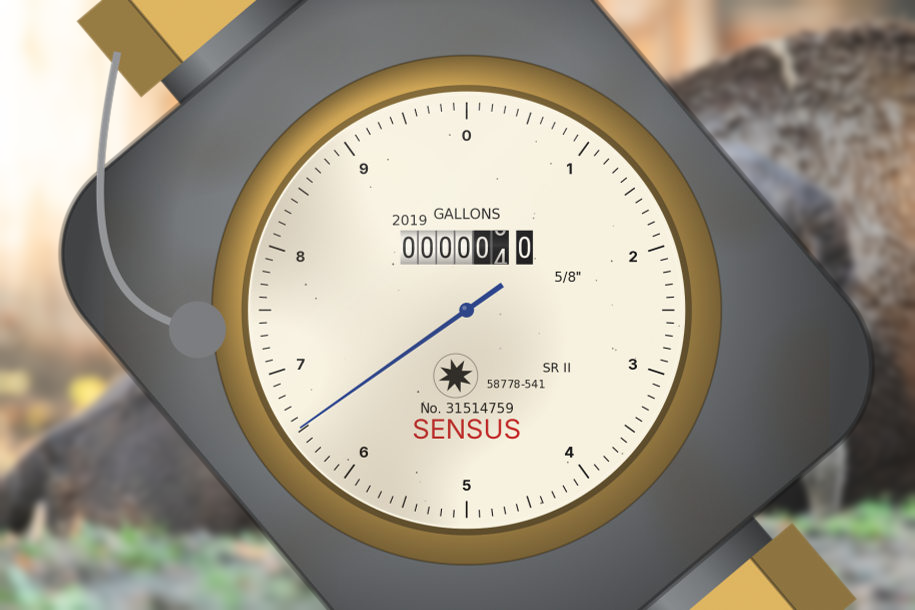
36.5 gal
